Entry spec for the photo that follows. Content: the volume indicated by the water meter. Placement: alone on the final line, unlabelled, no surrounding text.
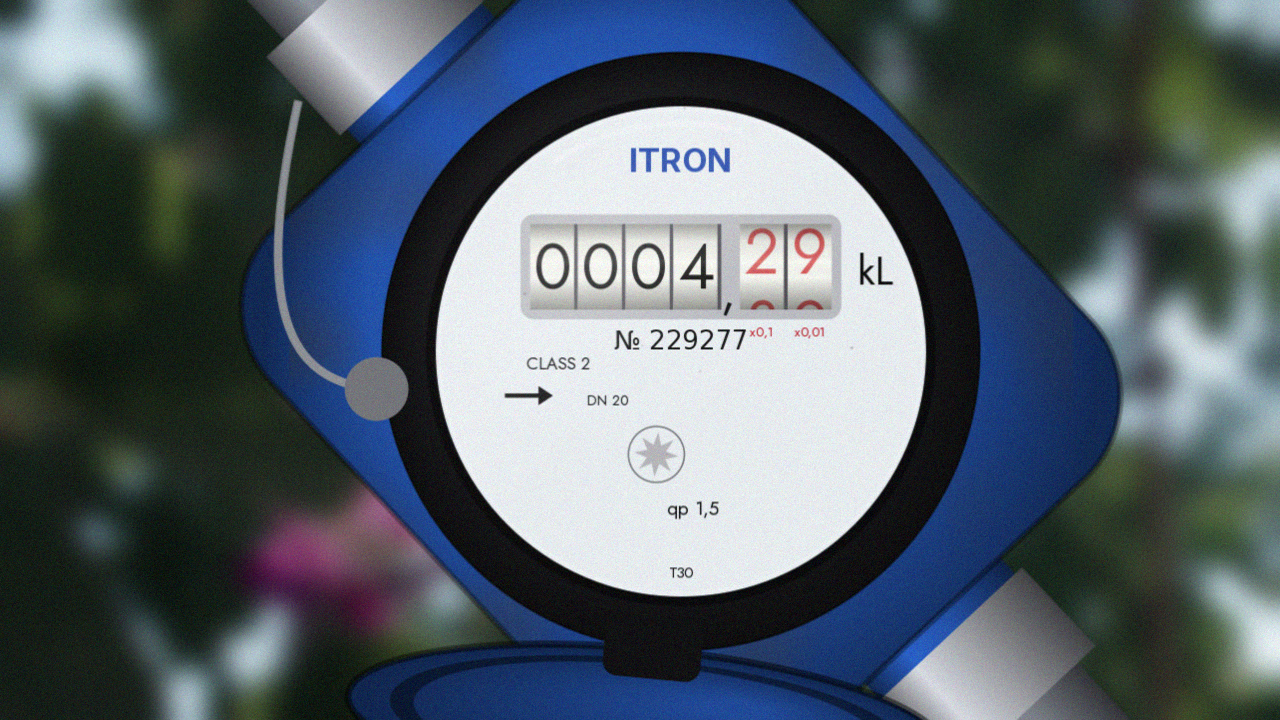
4.29 kL
